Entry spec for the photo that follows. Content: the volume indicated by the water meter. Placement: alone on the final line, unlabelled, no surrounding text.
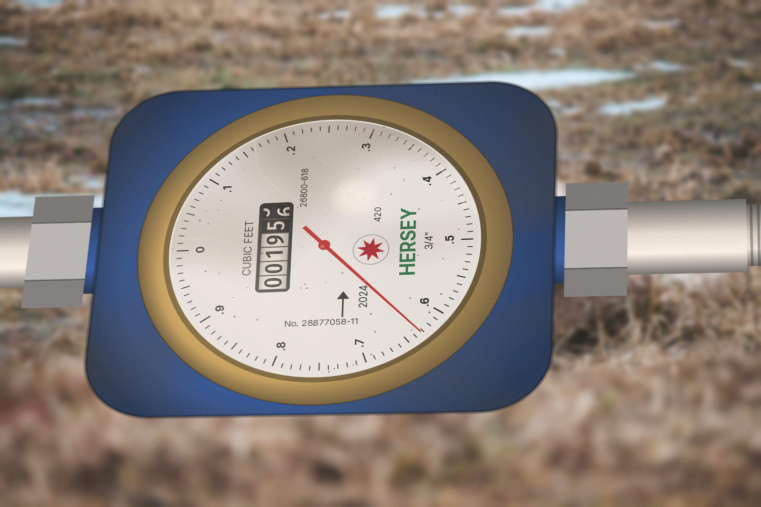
1955.63 ft³
